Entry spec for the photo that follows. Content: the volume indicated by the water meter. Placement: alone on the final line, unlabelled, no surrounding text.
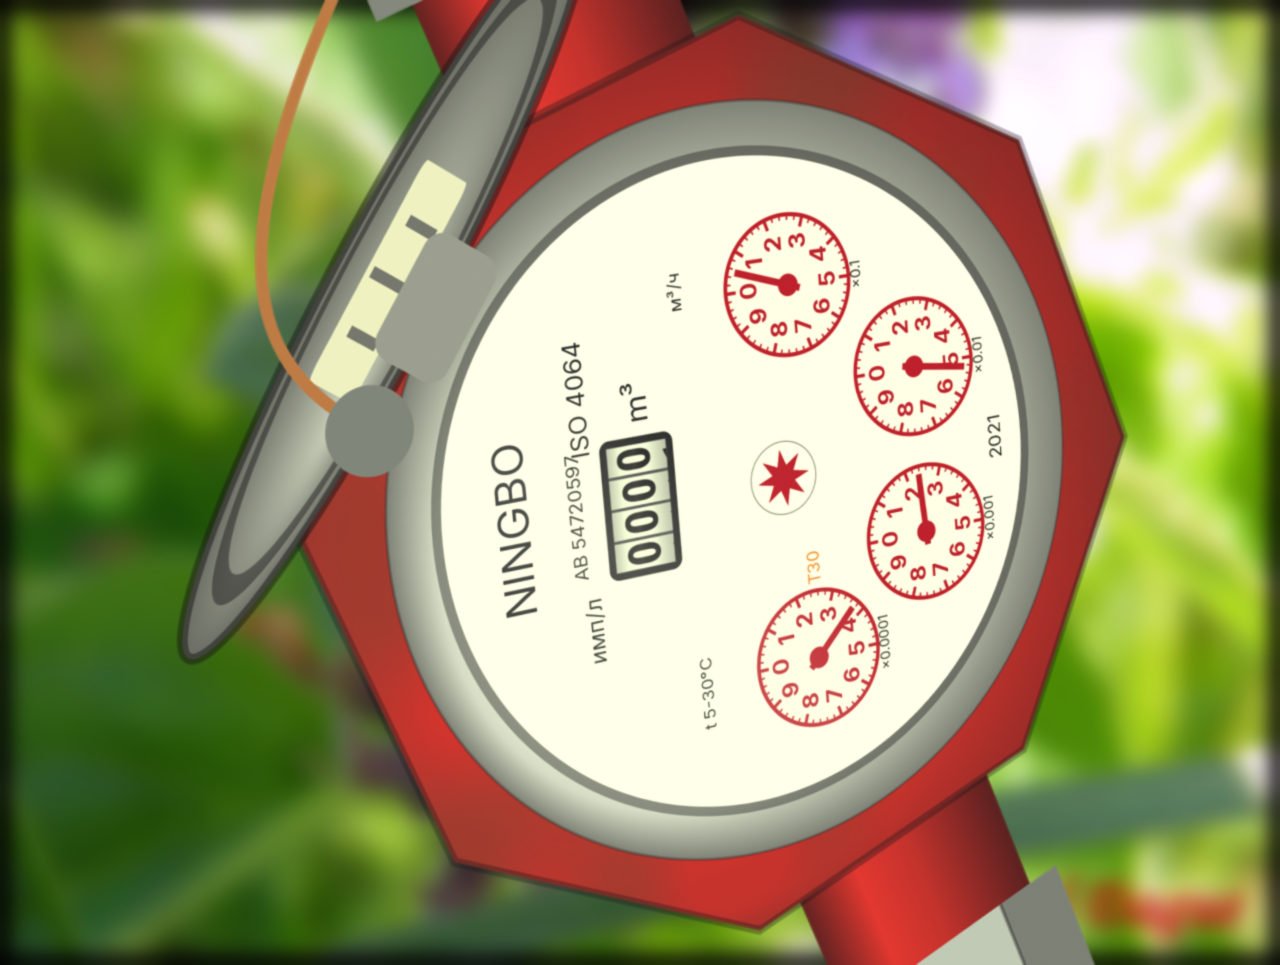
0.0523 m³
